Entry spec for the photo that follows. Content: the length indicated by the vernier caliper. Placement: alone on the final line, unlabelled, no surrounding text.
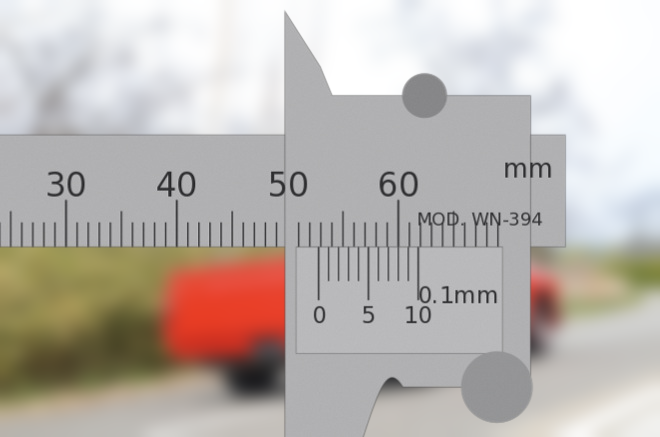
52.8 mm
